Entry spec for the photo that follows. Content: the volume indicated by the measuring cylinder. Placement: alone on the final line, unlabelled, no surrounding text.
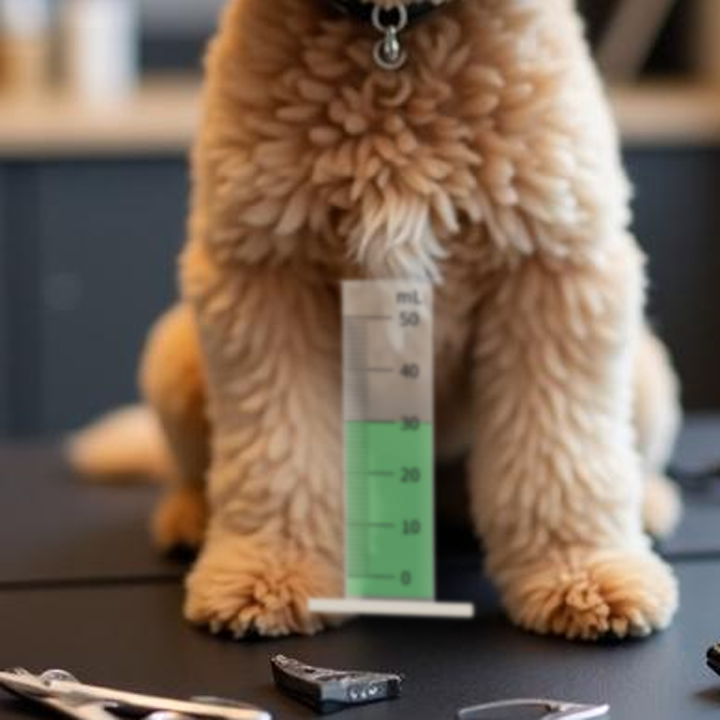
30 mL
